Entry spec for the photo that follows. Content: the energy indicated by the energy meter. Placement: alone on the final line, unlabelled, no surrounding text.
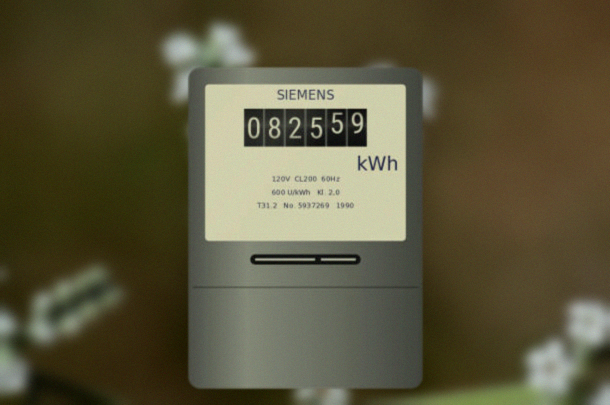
82559 kWh
